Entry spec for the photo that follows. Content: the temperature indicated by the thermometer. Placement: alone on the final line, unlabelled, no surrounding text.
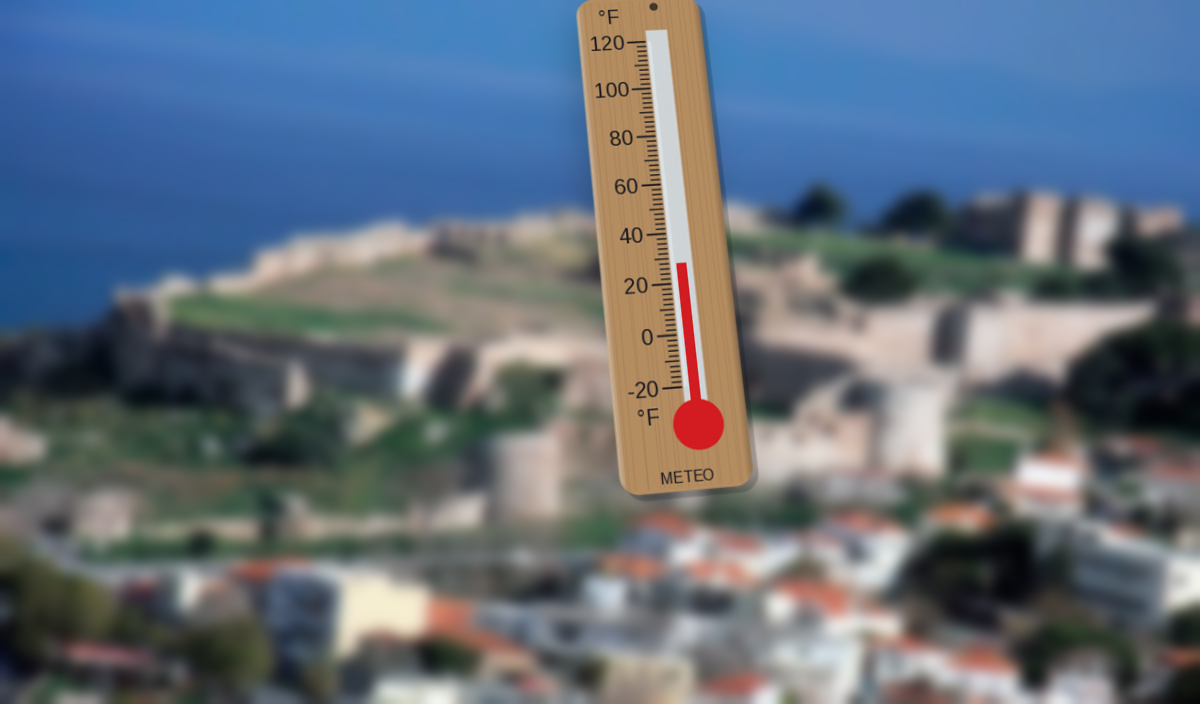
28 °F
